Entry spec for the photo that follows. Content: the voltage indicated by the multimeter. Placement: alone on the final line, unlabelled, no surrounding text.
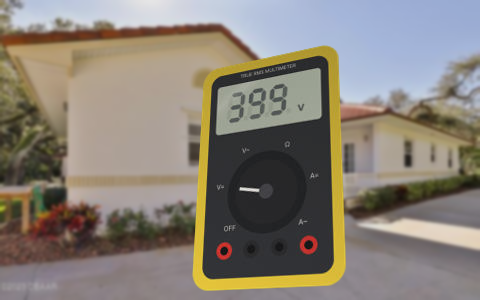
399 V
